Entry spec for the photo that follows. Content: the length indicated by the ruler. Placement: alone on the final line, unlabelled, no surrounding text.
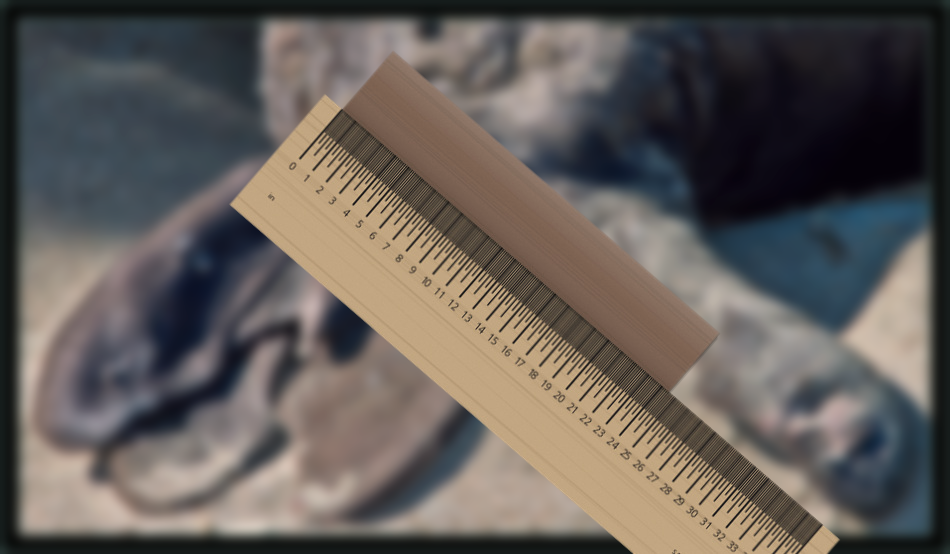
24.5 in
